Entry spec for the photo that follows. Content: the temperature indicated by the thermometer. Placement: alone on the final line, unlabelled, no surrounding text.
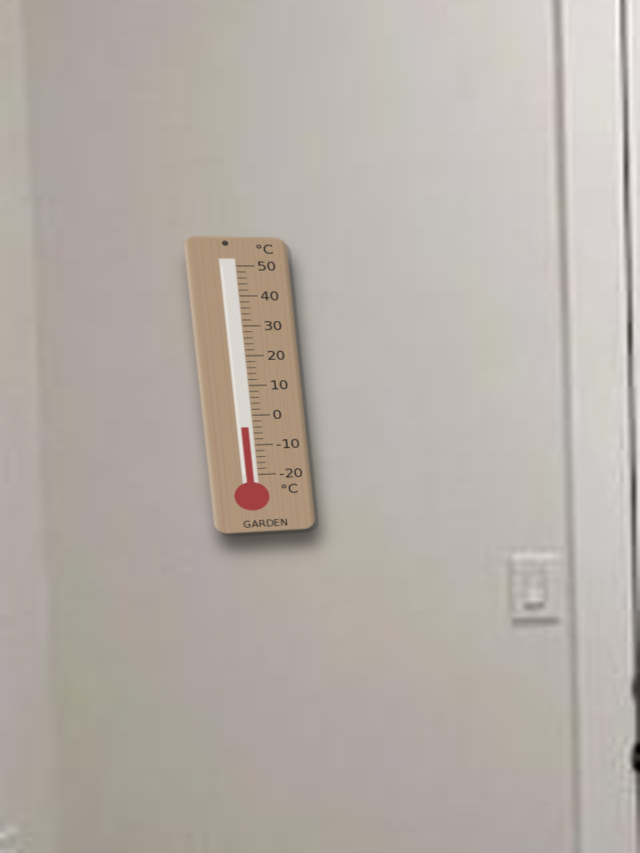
-4 °C
